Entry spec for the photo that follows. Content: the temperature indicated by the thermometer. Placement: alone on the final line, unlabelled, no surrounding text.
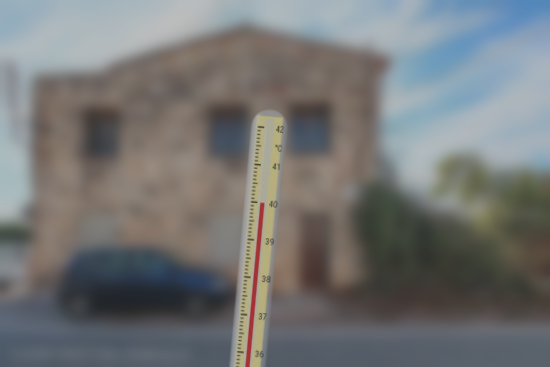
40 °C
